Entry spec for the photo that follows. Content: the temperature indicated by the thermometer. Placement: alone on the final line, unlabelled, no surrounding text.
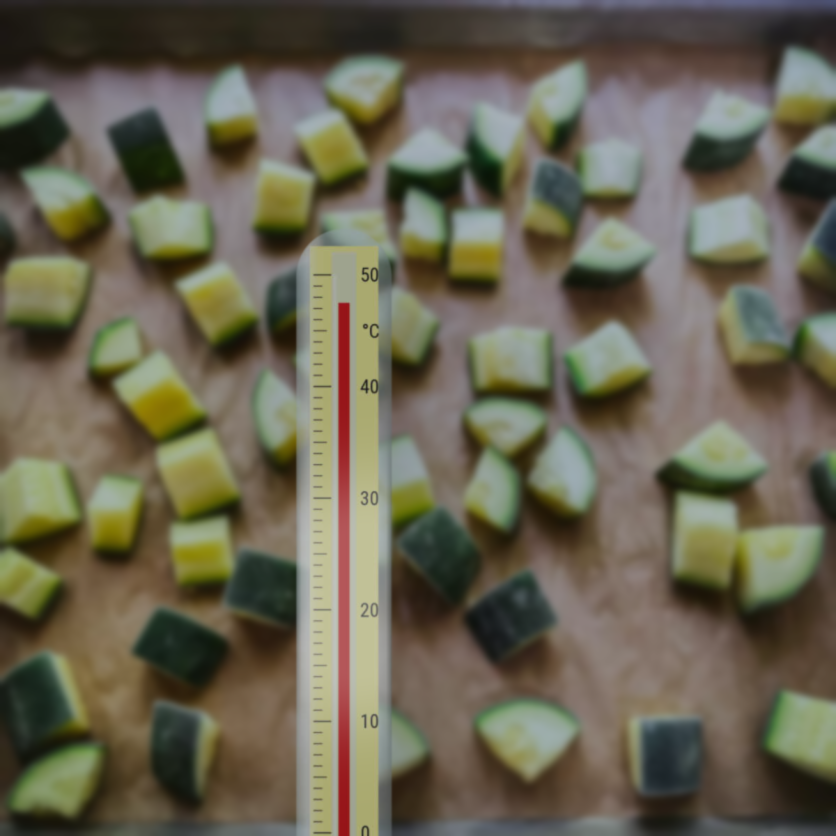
47.5 °C
